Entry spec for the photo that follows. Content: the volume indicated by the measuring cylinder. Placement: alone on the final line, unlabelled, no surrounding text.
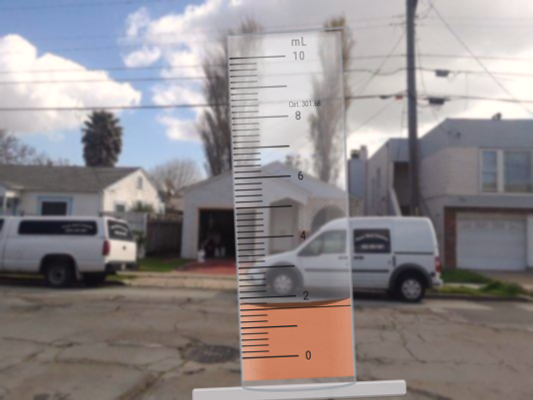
1.6 mL
